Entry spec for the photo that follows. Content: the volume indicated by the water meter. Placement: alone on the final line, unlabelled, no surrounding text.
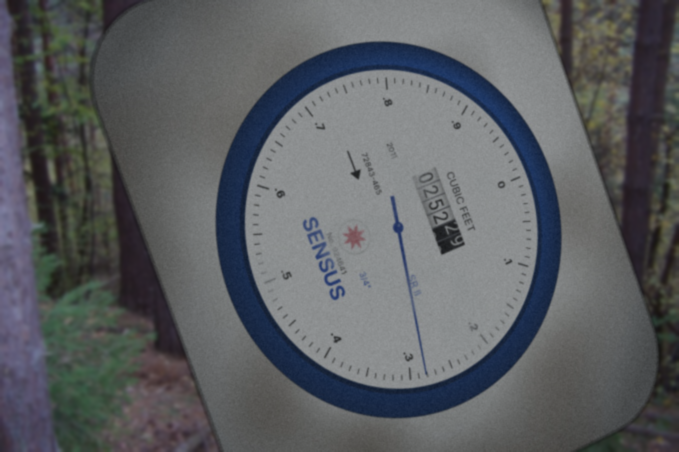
25229.28 ft³
